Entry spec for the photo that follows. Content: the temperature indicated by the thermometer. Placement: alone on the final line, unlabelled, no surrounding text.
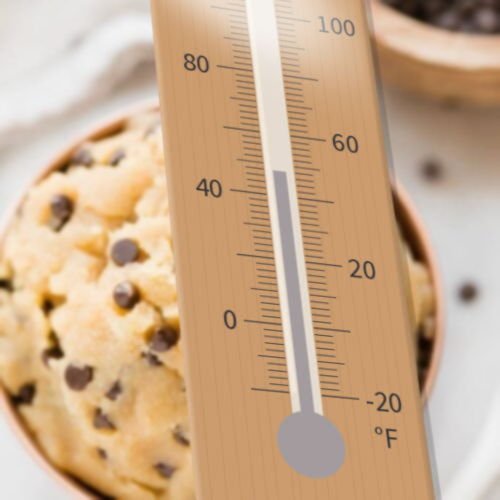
48 °F
